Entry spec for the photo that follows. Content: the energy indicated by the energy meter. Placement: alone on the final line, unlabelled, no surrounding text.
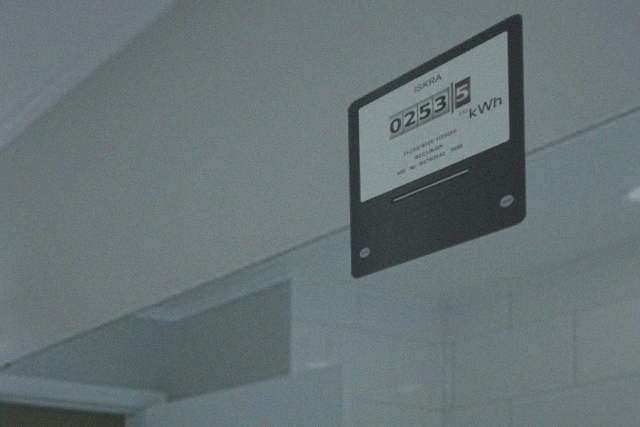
253.5 kWh
